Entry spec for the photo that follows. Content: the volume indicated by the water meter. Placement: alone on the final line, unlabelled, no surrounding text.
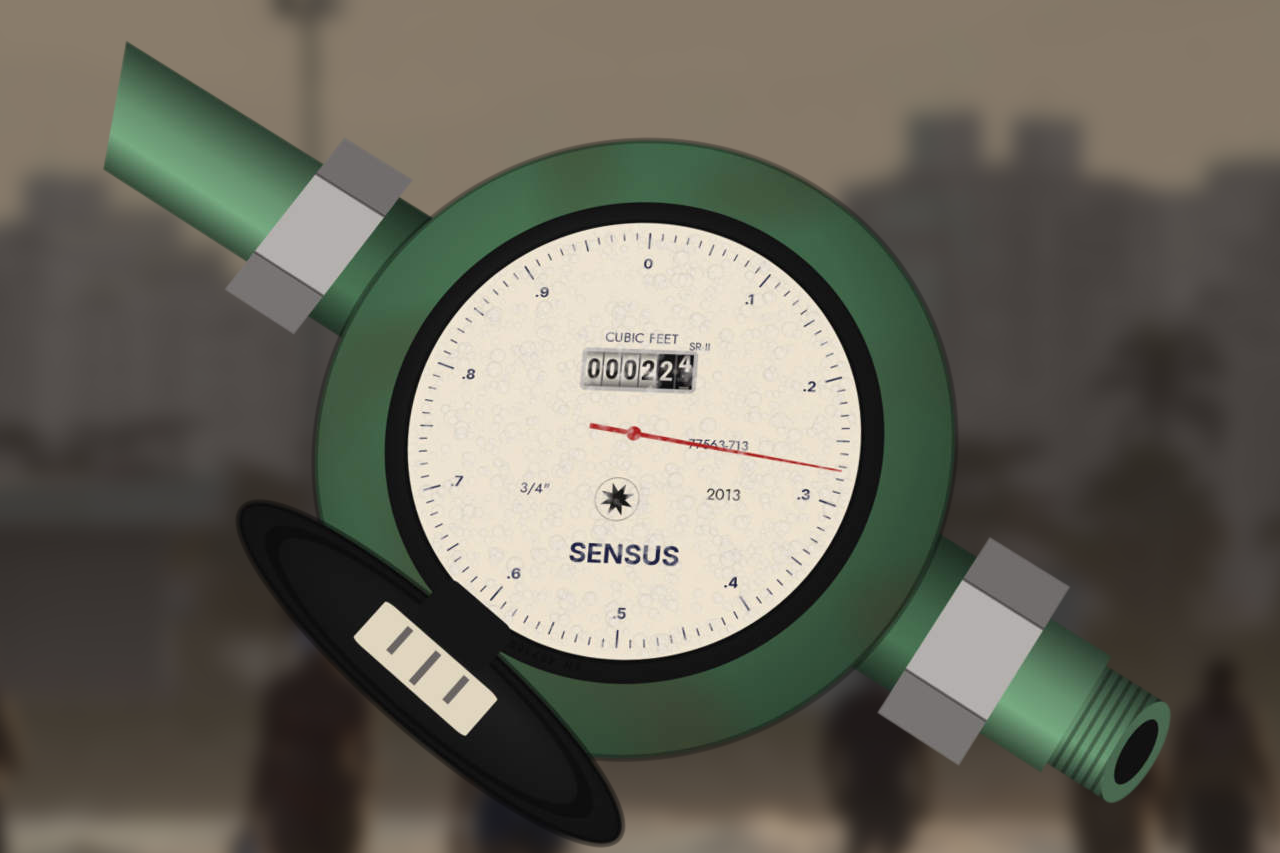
224.27 ft³
